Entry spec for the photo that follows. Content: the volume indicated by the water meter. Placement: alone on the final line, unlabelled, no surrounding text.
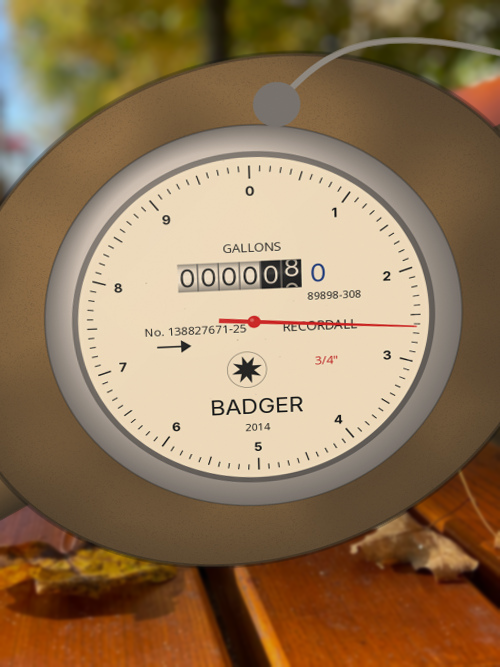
82.6 gal
